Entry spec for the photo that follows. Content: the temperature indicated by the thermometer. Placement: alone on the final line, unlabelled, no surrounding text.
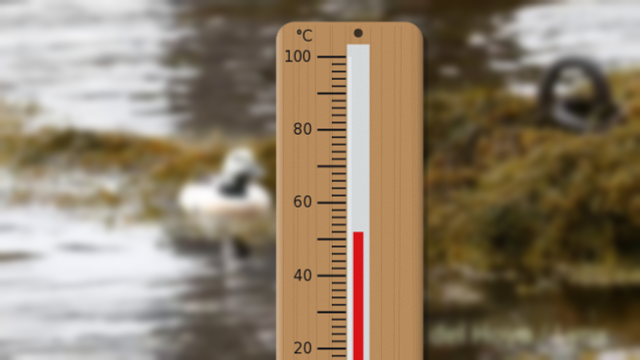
52 °C
